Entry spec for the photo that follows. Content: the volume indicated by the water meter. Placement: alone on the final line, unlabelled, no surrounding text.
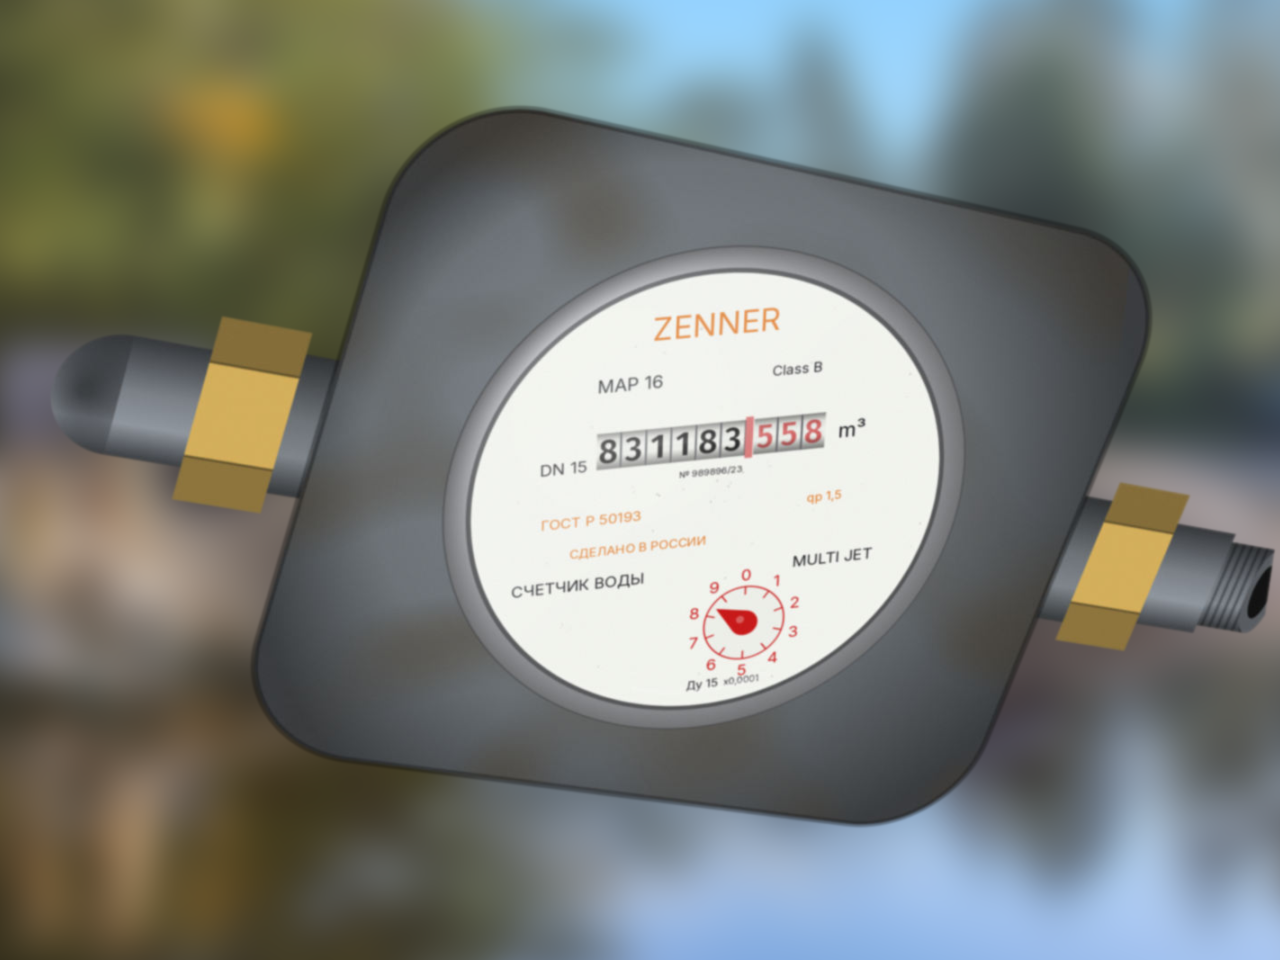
831183.5588 m³
